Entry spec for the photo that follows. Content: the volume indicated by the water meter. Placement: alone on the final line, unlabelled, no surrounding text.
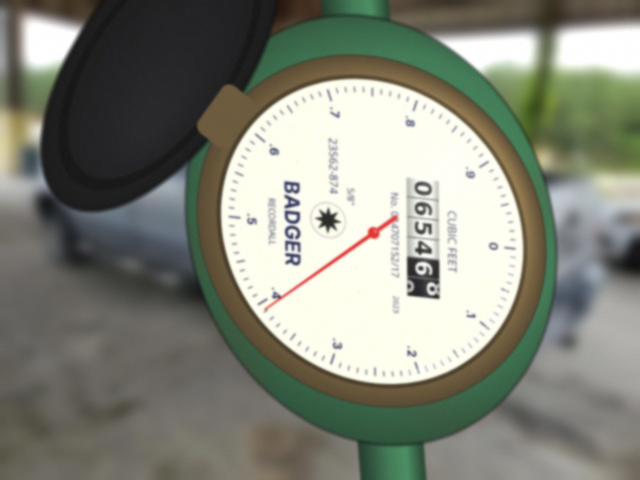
65468.39 ft³
